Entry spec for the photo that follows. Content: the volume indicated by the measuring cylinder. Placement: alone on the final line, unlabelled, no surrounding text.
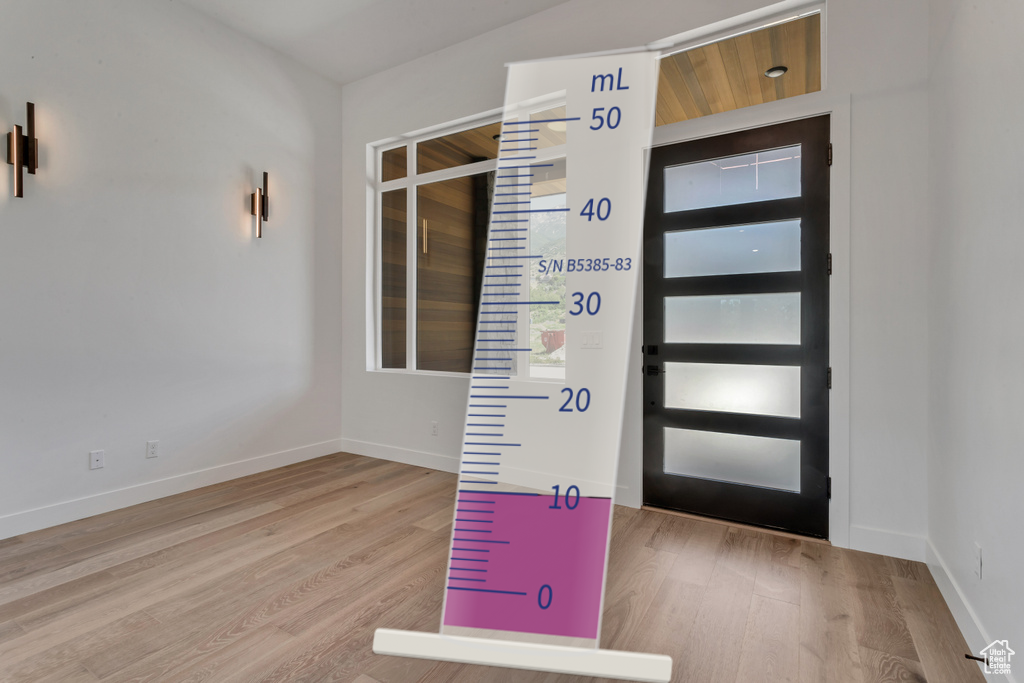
10 mL
